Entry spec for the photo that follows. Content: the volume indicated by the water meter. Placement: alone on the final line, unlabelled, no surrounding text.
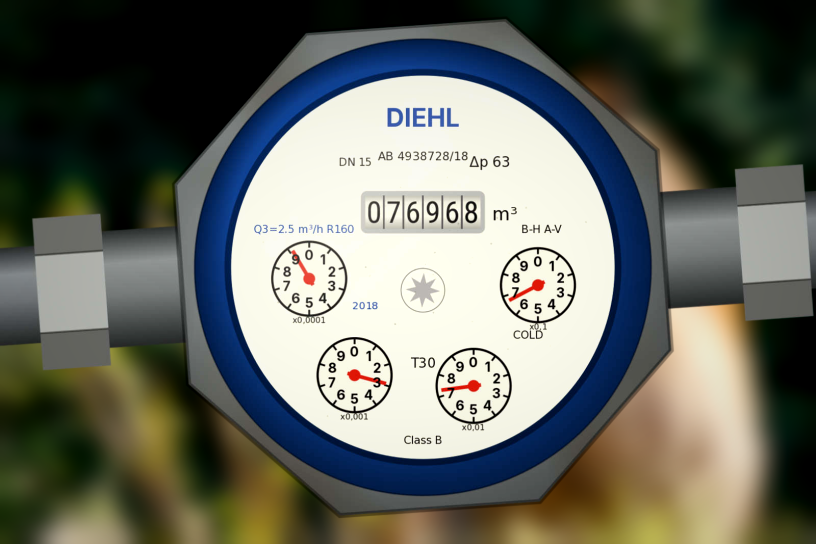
76968.6729 m³
